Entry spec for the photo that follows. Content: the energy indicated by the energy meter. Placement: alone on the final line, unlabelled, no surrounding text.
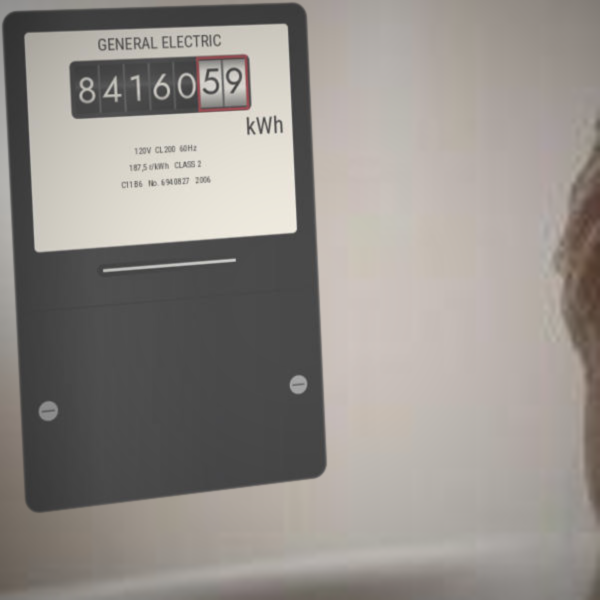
84160.59 kWh
